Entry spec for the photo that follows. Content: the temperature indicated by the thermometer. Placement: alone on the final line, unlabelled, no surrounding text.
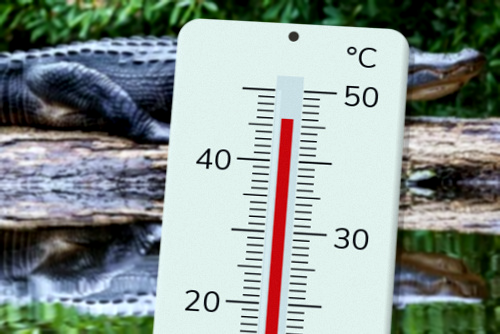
46 °C
